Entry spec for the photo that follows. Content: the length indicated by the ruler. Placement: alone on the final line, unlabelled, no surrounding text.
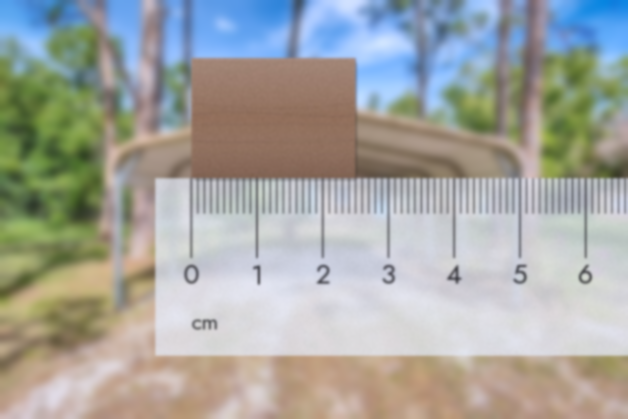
2.5 cm
